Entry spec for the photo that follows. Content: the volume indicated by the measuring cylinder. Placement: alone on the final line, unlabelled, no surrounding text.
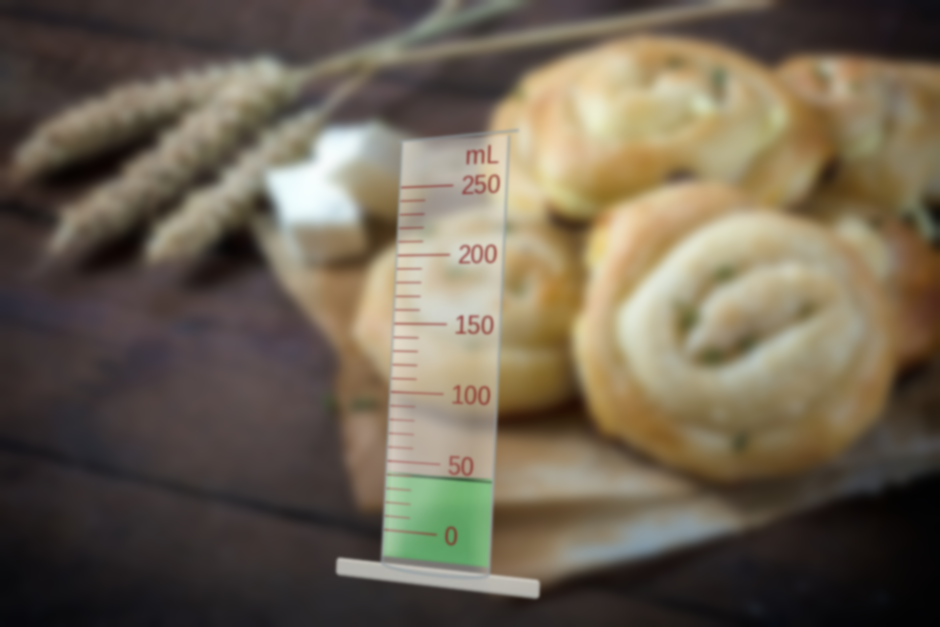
40 mL
